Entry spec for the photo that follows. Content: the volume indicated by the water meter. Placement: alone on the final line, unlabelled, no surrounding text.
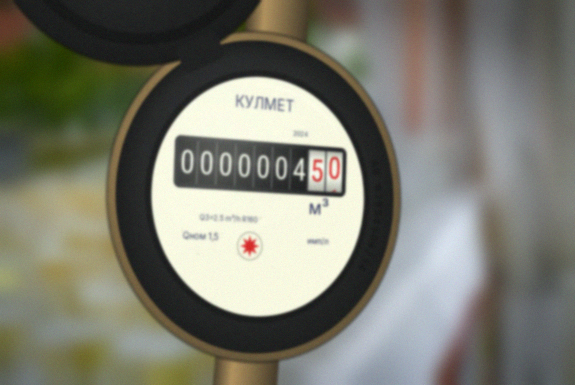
4.50 m³
